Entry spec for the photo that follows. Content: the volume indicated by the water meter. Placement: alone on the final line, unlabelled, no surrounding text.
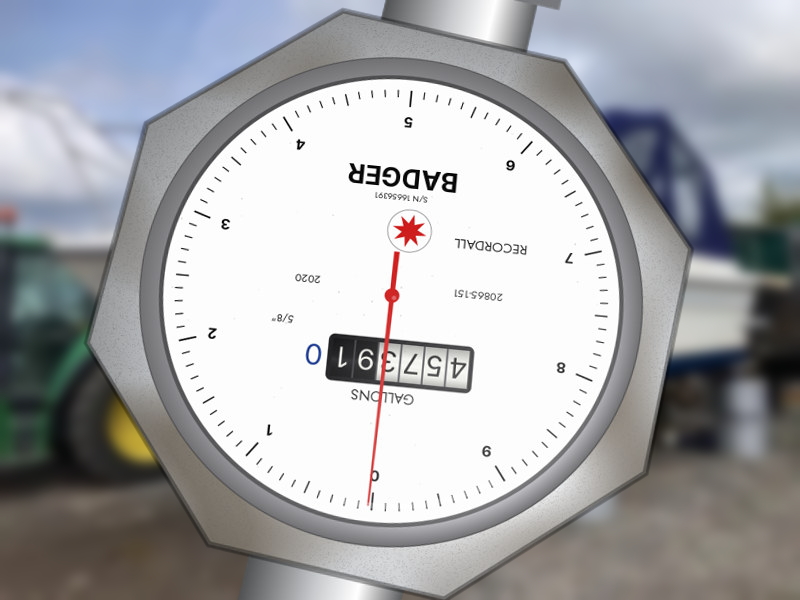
4573910.0 gal
